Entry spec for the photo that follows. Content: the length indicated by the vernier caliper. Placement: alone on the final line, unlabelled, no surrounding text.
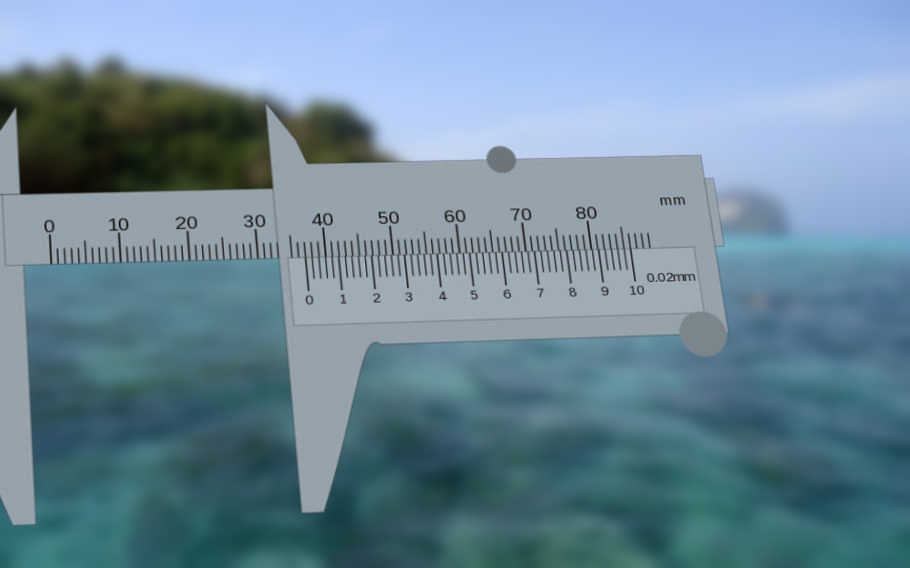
37.0 mm
